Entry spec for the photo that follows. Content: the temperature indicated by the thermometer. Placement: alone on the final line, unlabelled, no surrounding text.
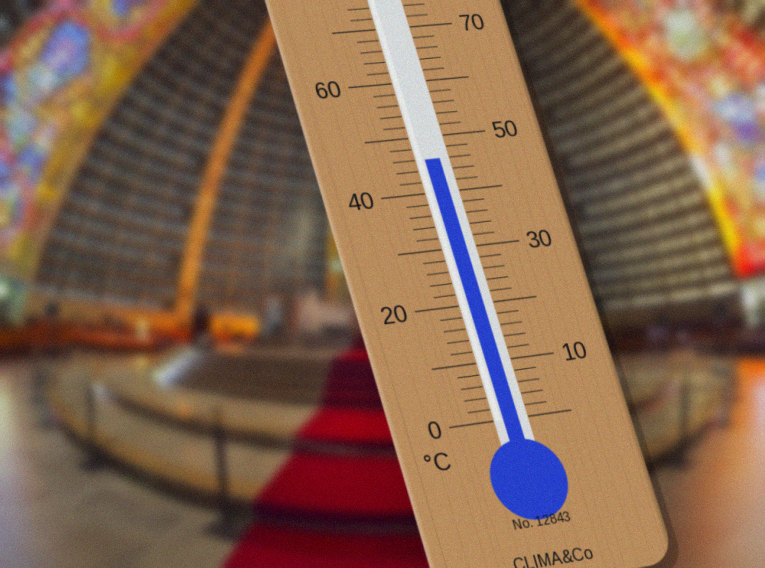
46 °C
